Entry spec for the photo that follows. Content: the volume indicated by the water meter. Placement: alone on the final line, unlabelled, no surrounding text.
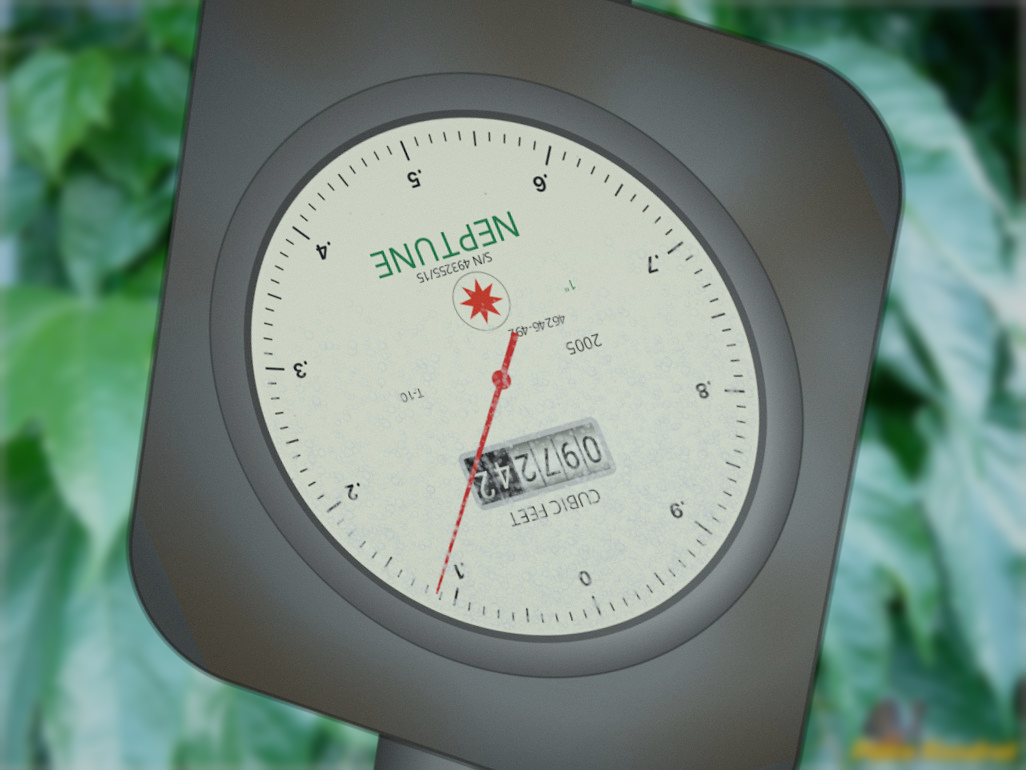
97242.11 ft³
